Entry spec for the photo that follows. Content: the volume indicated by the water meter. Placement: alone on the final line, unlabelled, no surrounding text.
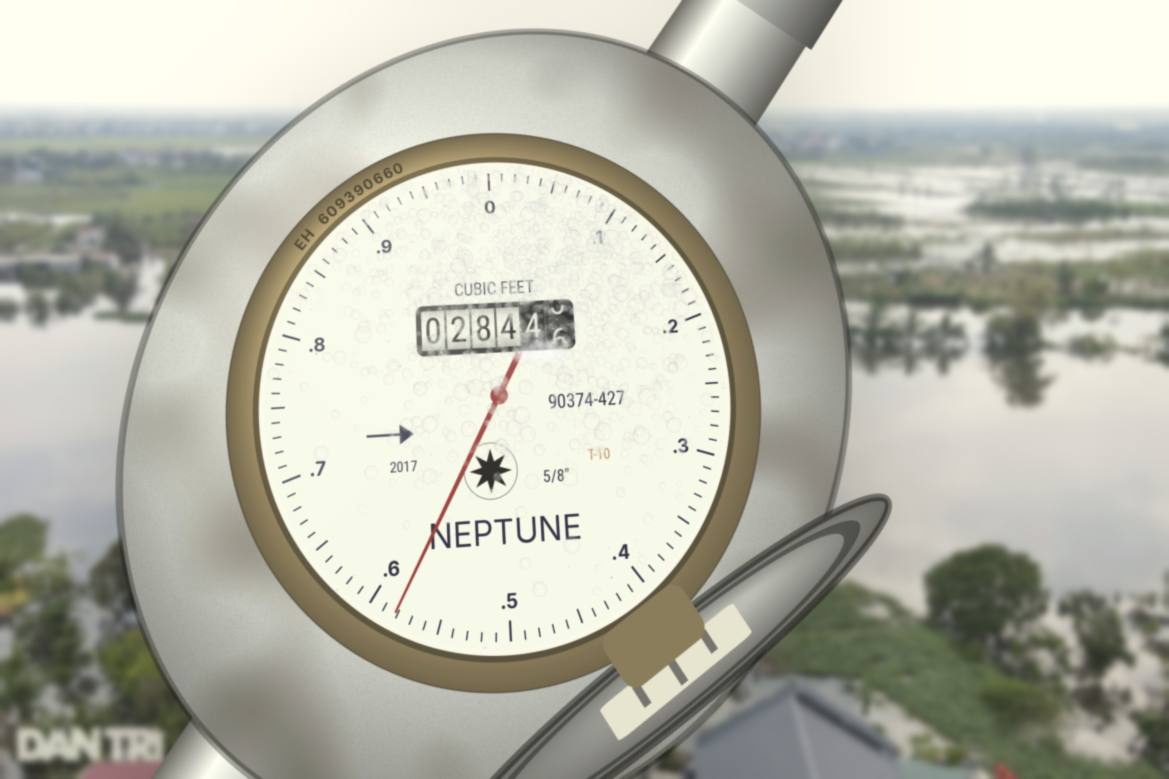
28445.58 ft³
